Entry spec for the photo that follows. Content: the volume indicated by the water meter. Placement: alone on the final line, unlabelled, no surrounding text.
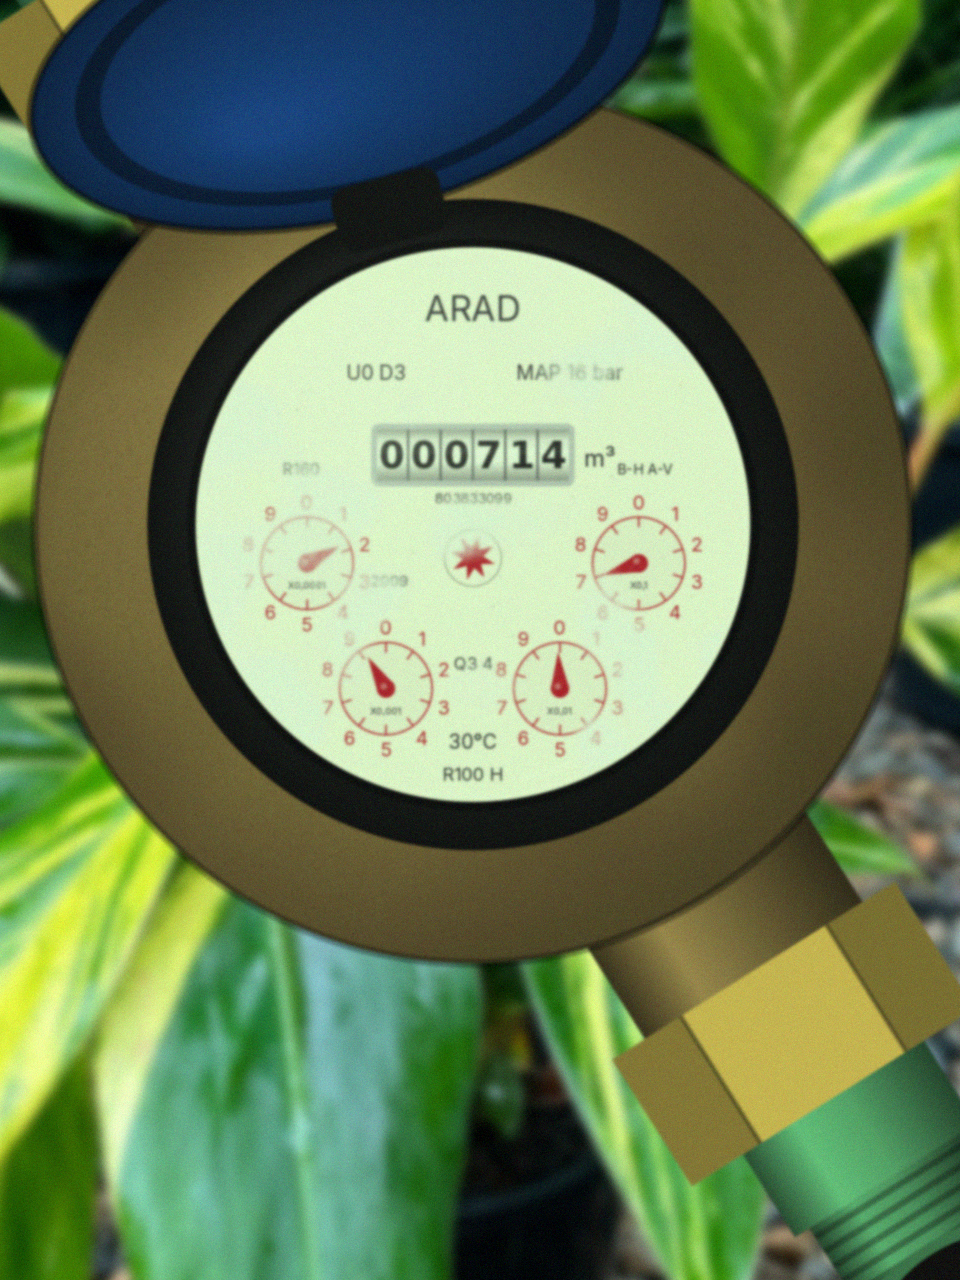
714.6991 m³
